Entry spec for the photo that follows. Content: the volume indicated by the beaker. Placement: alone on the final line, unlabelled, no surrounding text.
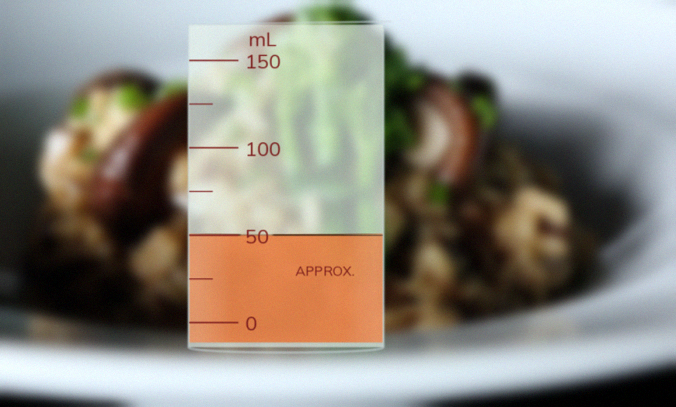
50 mL
